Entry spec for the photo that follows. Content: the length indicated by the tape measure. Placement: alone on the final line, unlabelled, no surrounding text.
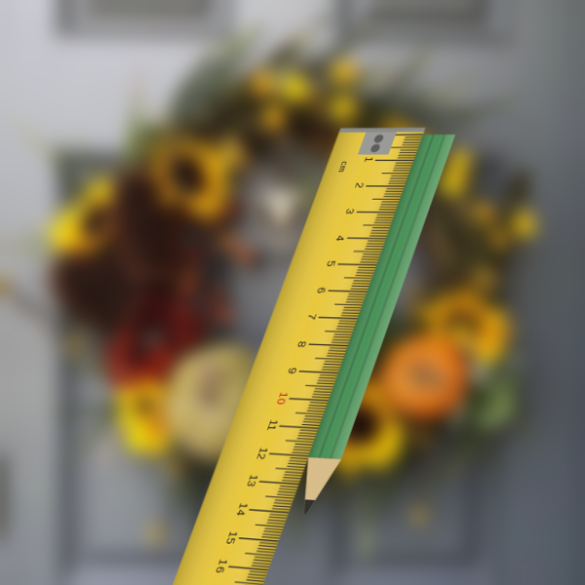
14 cm
